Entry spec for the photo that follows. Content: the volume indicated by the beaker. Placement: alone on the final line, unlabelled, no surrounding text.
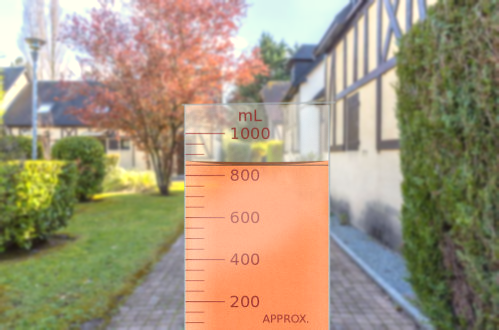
850 mL
